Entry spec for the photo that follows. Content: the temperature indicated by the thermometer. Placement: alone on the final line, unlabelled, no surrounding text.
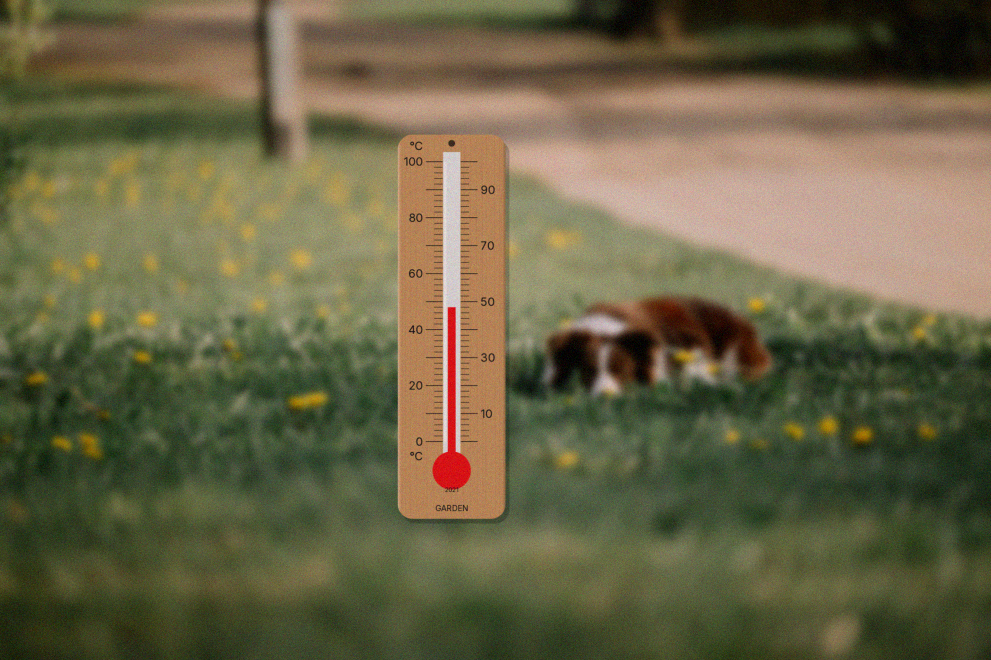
48 °C
